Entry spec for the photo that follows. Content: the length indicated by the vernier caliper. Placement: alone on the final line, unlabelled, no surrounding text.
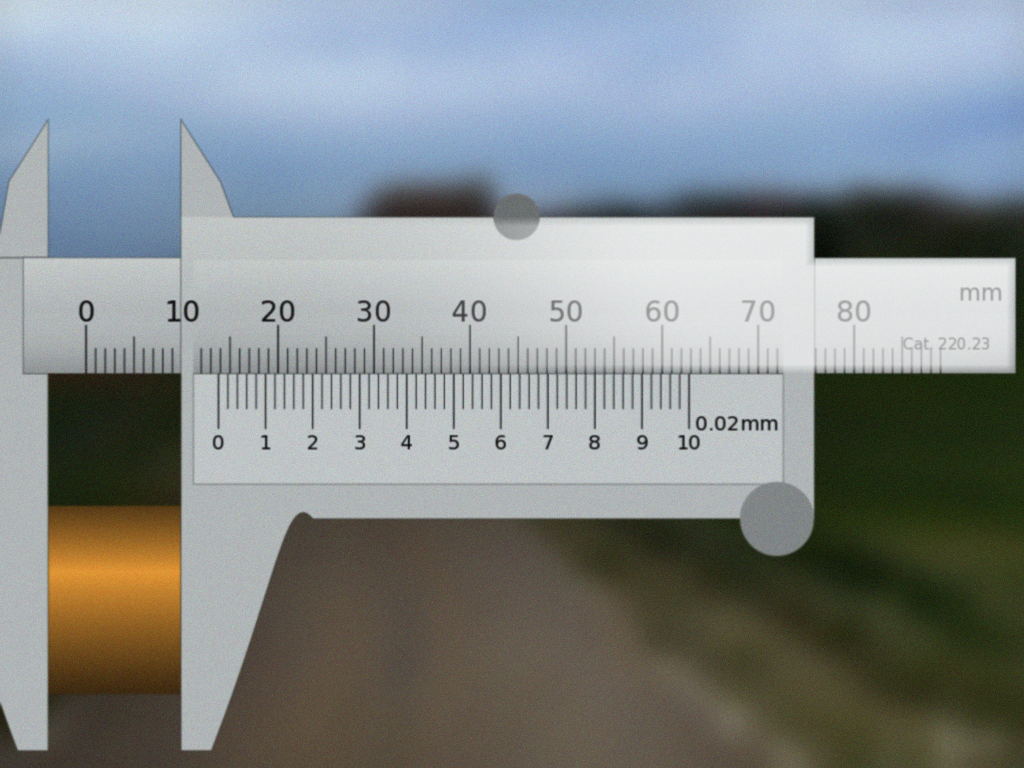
13.8 mm
